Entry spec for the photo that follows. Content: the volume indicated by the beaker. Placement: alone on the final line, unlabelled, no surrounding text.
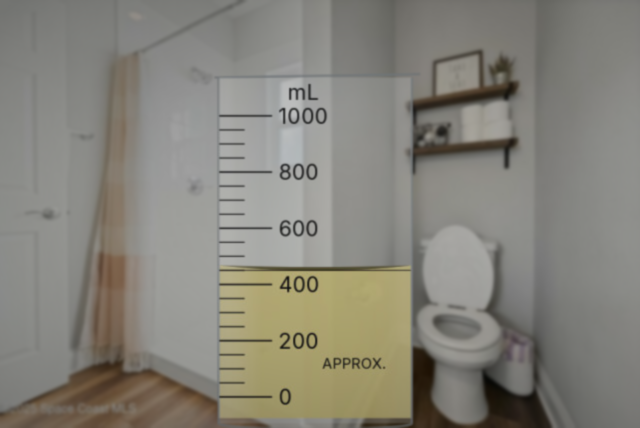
450 mL
